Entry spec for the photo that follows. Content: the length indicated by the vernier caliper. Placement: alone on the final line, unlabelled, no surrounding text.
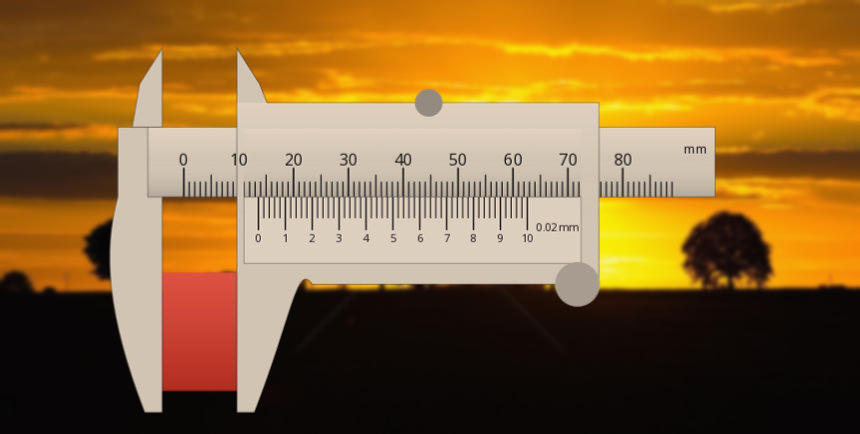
13.6 mm
